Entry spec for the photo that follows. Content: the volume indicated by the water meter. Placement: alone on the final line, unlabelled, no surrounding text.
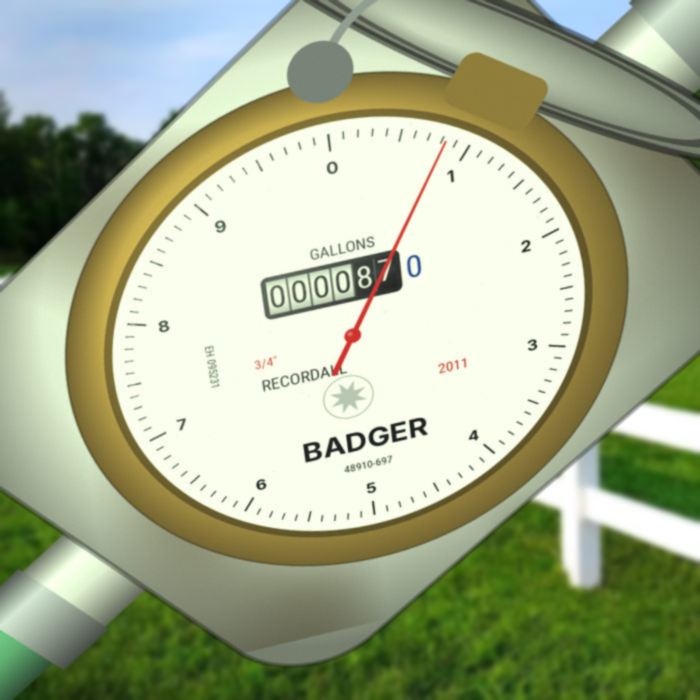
870.8 gal
